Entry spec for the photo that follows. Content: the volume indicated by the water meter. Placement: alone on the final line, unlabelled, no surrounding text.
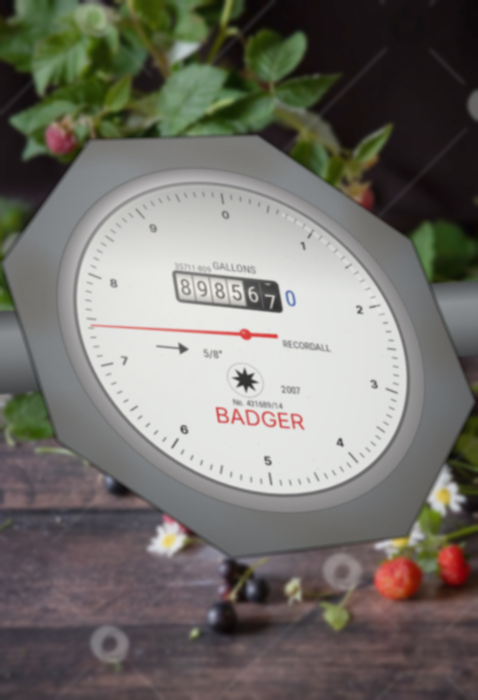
8985667.4 gal
